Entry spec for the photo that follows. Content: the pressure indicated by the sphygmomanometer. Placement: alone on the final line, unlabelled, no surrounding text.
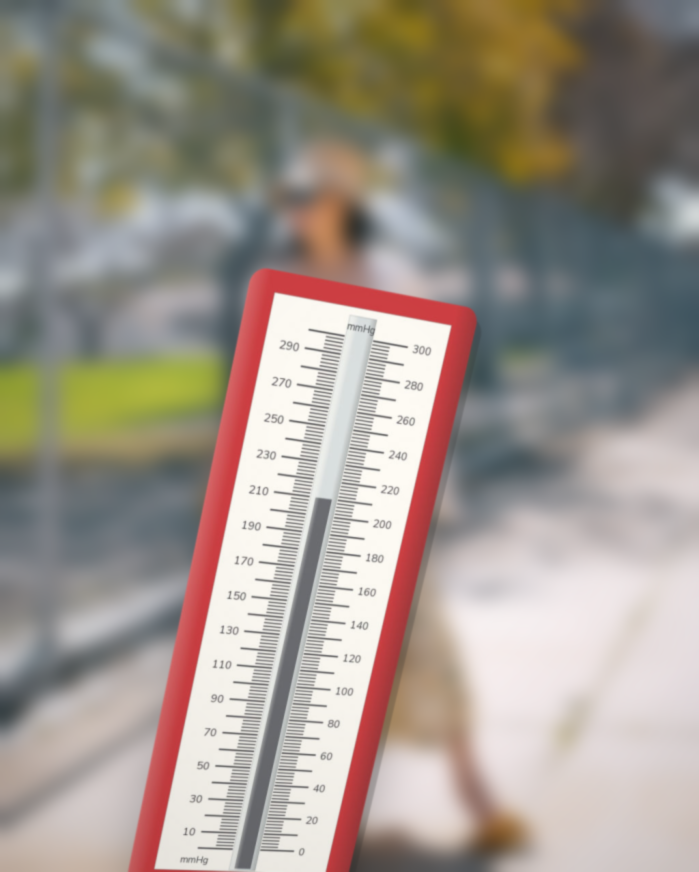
210 mmHg
